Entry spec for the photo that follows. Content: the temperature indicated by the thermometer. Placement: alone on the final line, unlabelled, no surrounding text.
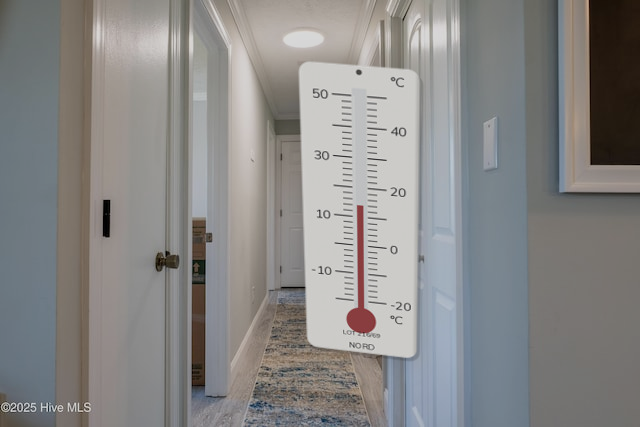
14 °C
